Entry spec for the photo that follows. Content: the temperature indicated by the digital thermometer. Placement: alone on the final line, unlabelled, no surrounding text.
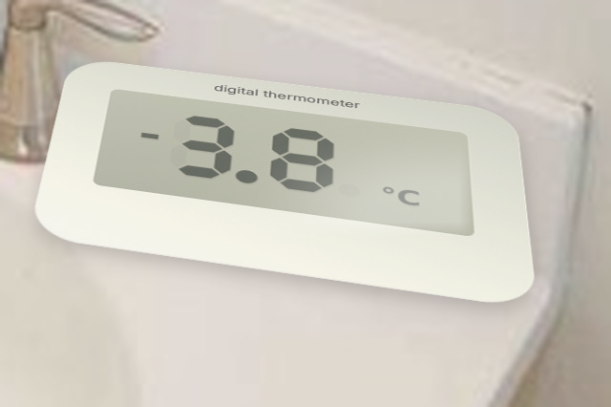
-3.8 °C
